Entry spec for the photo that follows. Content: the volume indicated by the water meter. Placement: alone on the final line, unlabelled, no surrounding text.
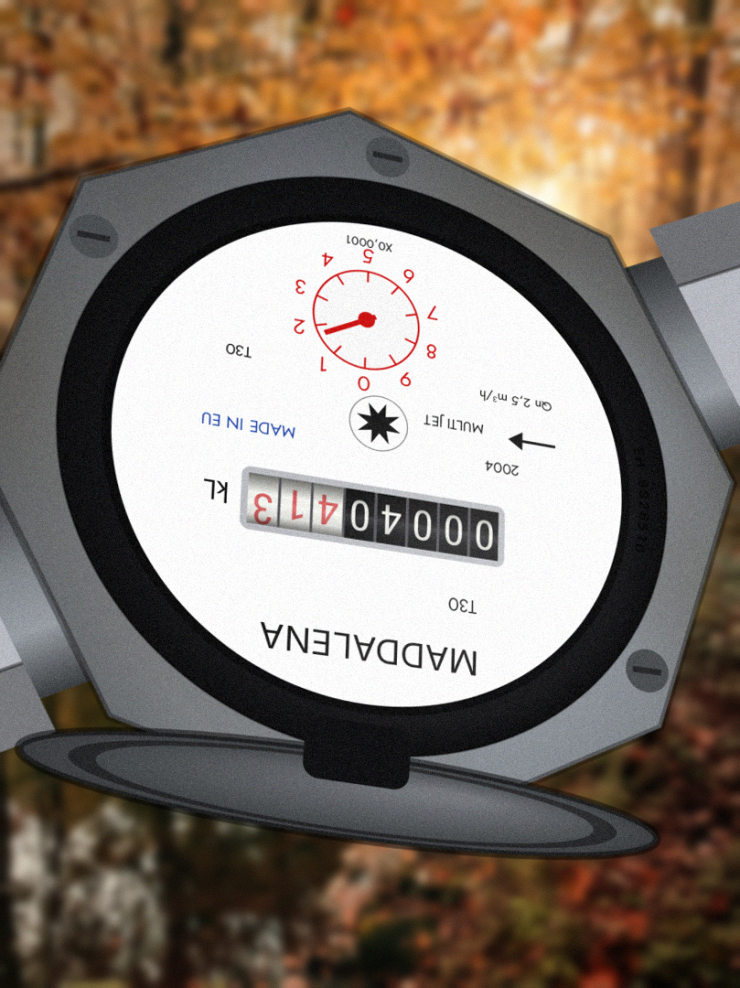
40.4131 kL
